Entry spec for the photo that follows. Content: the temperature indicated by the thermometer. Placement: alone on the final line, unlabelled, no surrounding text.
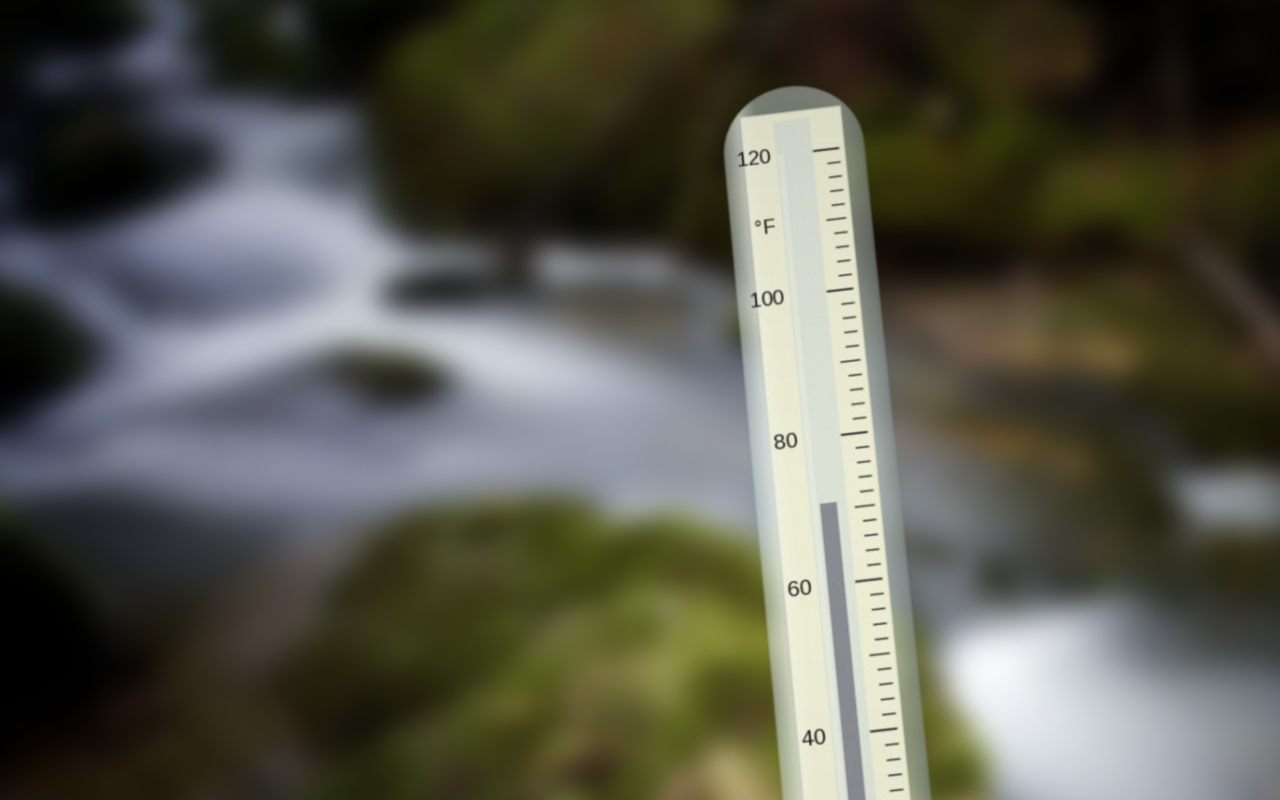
71 °F
